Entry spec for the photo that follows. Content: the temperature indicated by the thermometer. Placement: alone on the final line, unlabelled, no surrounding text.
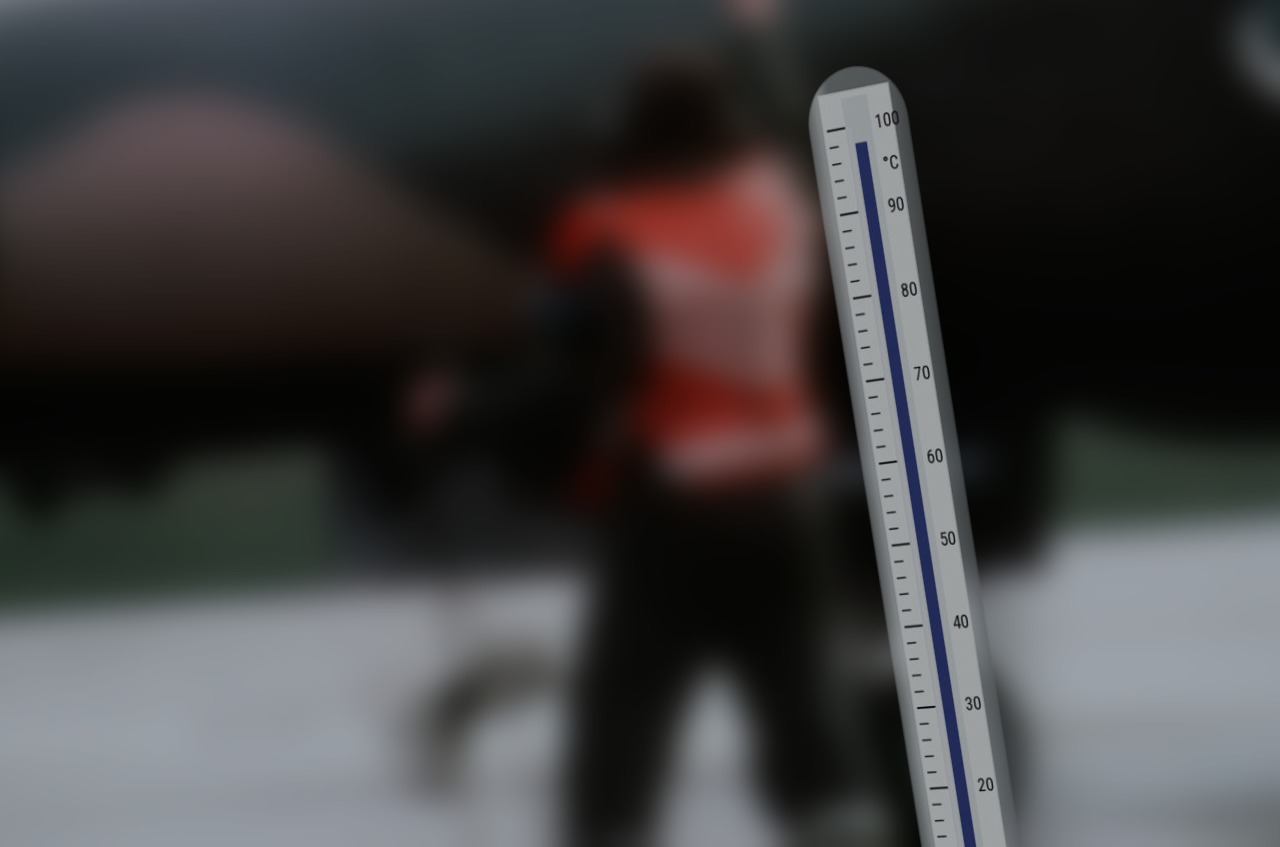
98 °C
